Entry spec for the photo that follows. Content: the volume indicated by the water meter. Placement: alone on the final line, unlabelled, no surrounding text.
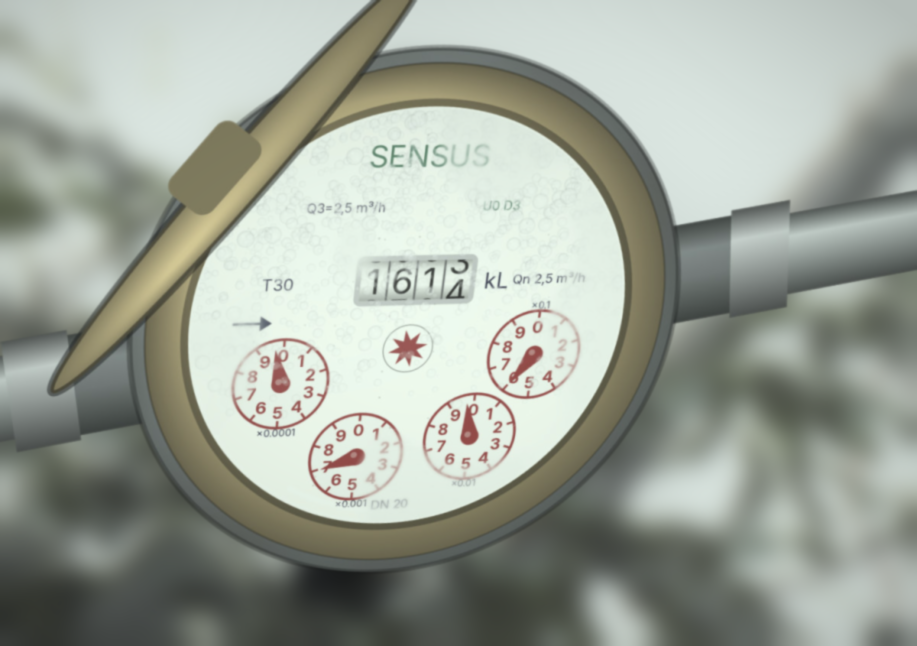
1613.5969 kL
